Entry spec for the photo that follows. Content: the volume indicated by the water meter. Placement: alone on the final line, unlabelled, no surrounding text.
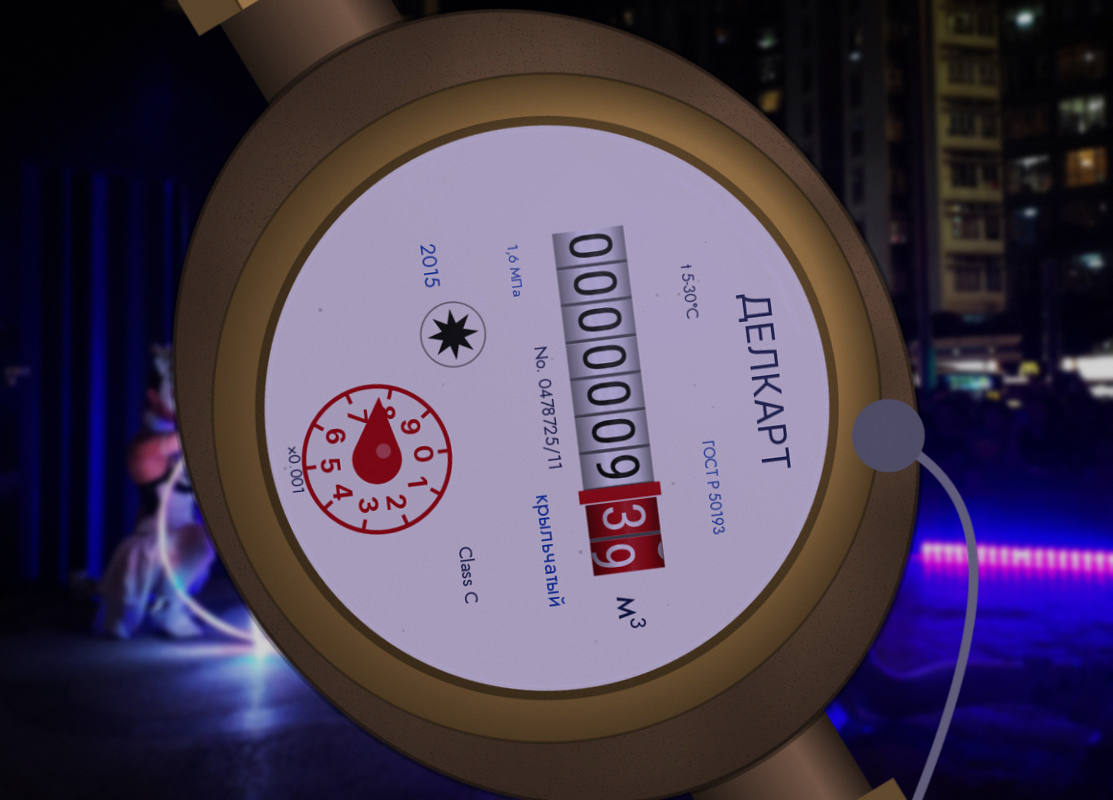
9.387 m³
